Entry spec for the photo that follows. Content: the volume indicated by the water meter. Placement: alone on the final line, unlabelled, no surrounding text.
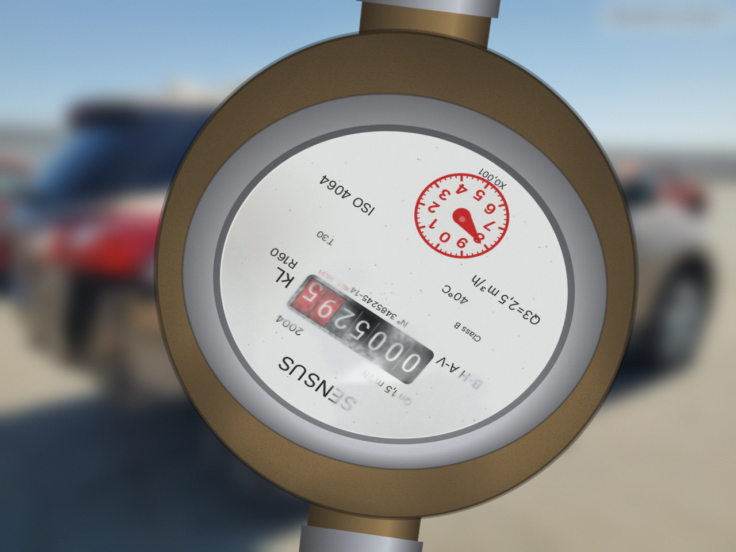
52.948 kL
